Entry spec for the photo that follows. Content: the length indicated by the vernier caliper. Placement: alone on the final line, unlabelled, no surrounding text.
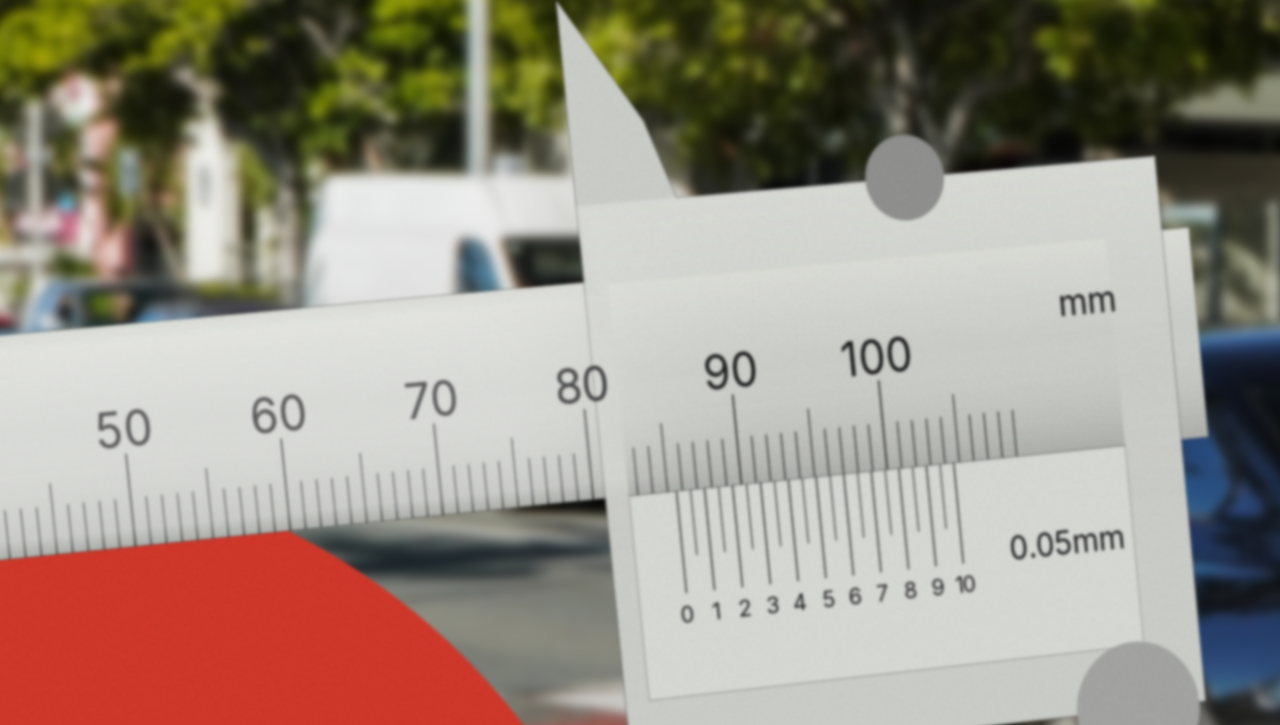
85.6 mm
